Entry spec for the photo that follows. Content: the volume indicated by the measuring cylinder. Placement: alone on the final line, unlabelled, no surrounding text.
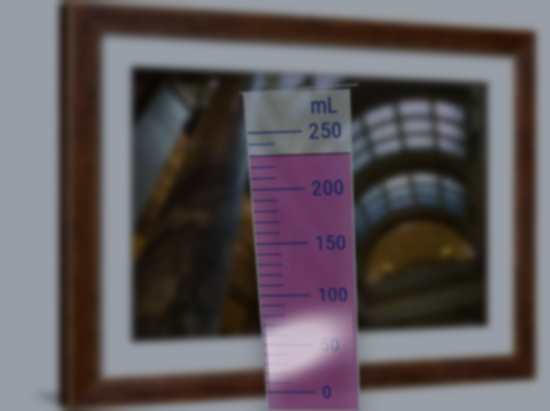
230 mL
